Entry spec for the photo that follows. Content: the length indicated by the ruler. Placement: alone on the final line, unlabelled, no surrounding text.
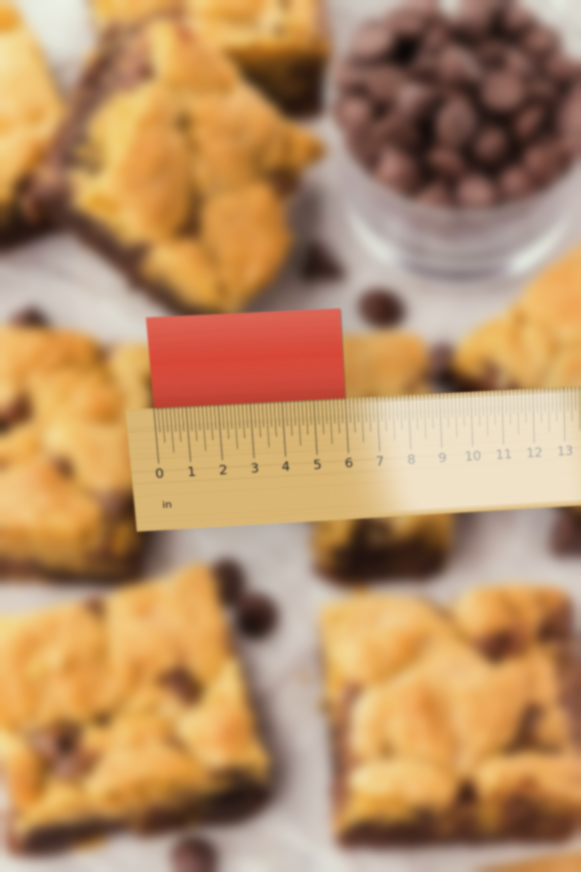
6 in
